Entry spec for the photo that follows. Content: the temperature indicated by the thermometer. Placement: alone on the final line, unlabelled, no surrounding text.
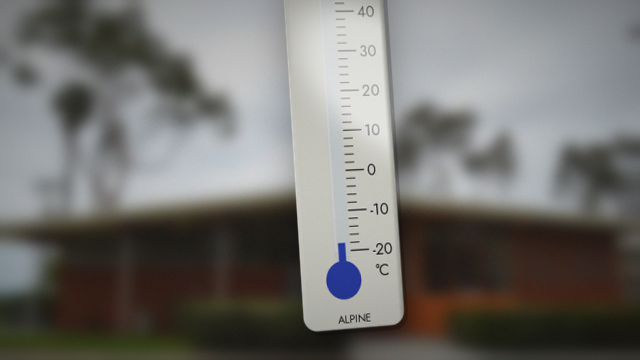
-18 °C
